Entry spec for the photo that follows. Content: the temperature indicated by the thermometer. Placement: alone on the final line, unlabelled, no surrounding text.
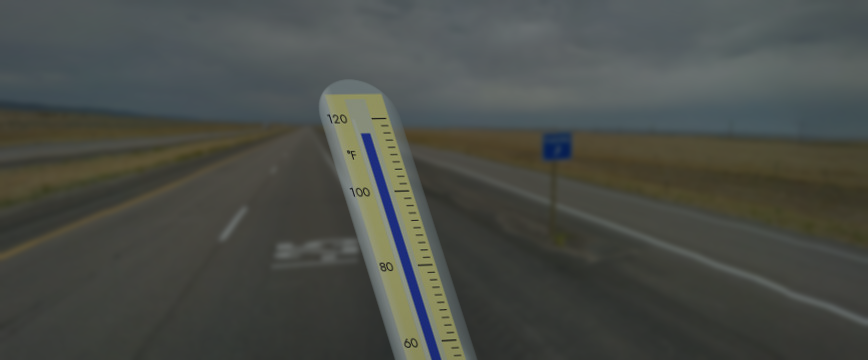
116 °F
